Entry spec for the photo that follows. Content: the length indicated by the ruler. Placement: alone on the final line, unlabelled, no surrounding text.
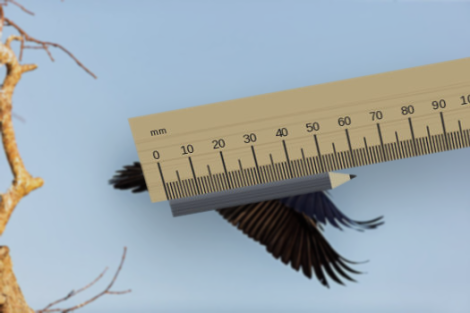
60 mm
